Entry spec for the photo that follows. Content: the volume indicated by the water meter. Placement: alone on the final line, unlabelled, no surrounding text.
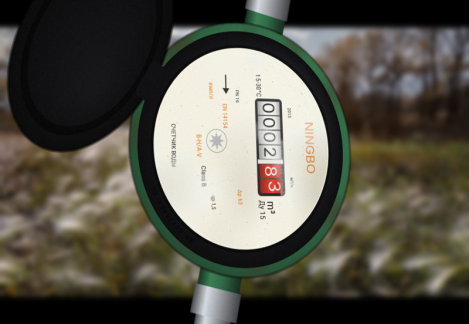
2.83 m³
